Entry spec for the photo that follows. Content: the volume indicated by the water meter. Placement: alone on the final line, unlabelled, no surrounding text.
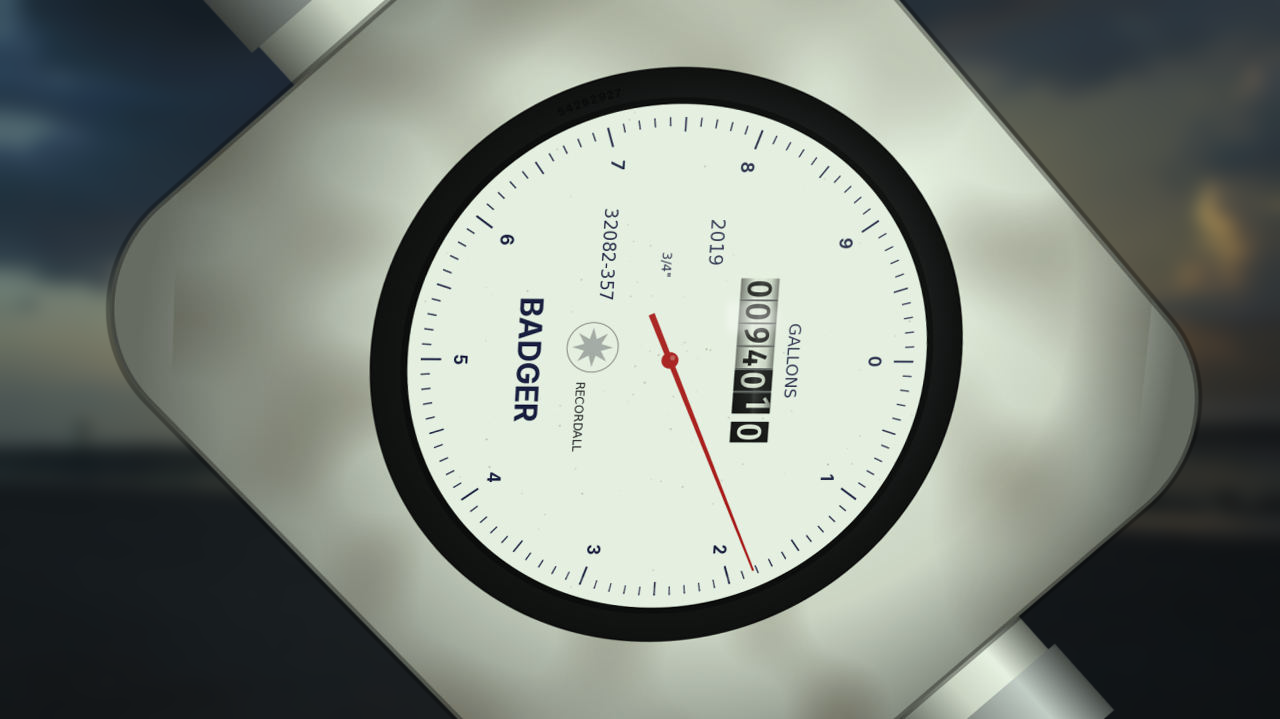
94011.8 gal
